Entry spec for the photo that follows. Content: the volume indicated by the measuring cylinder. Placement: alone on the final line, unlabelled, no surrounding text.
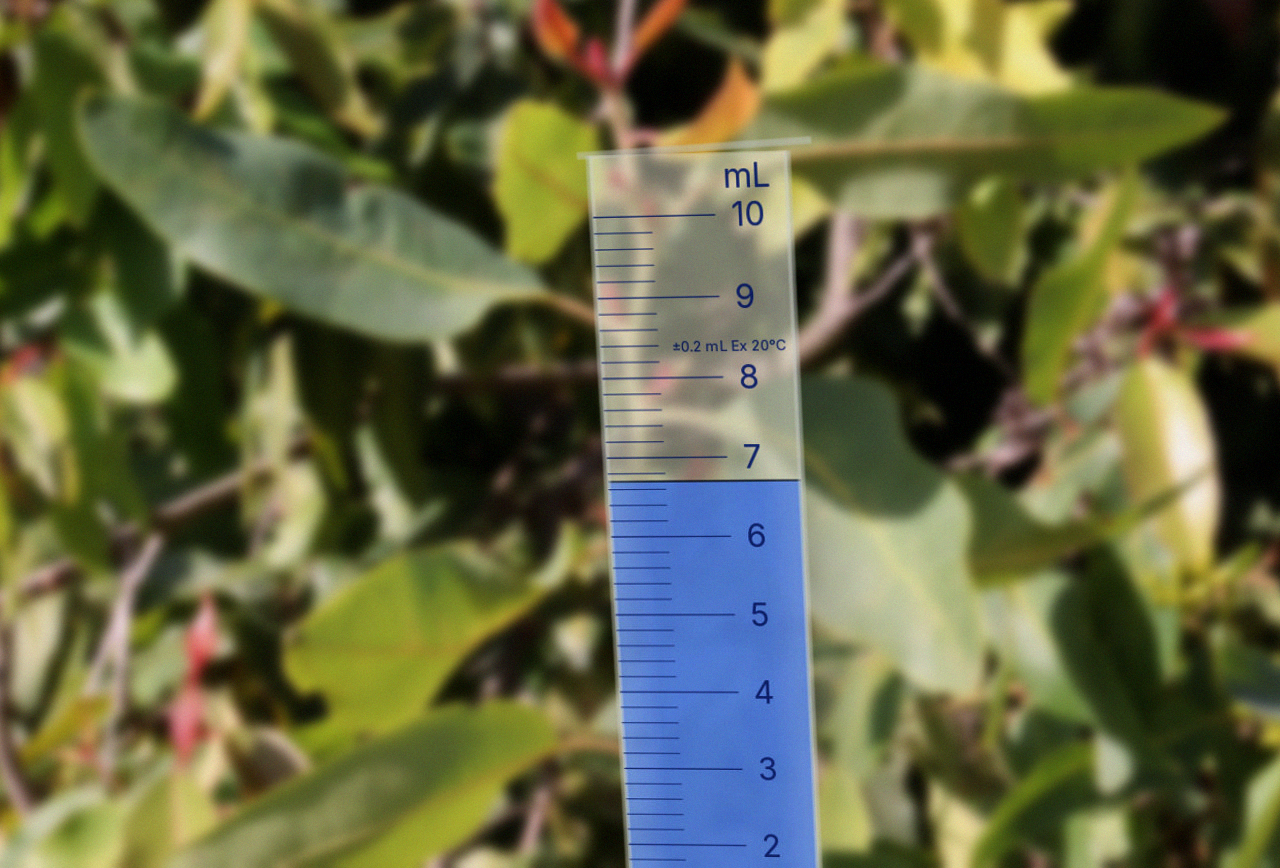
6.7 mL
